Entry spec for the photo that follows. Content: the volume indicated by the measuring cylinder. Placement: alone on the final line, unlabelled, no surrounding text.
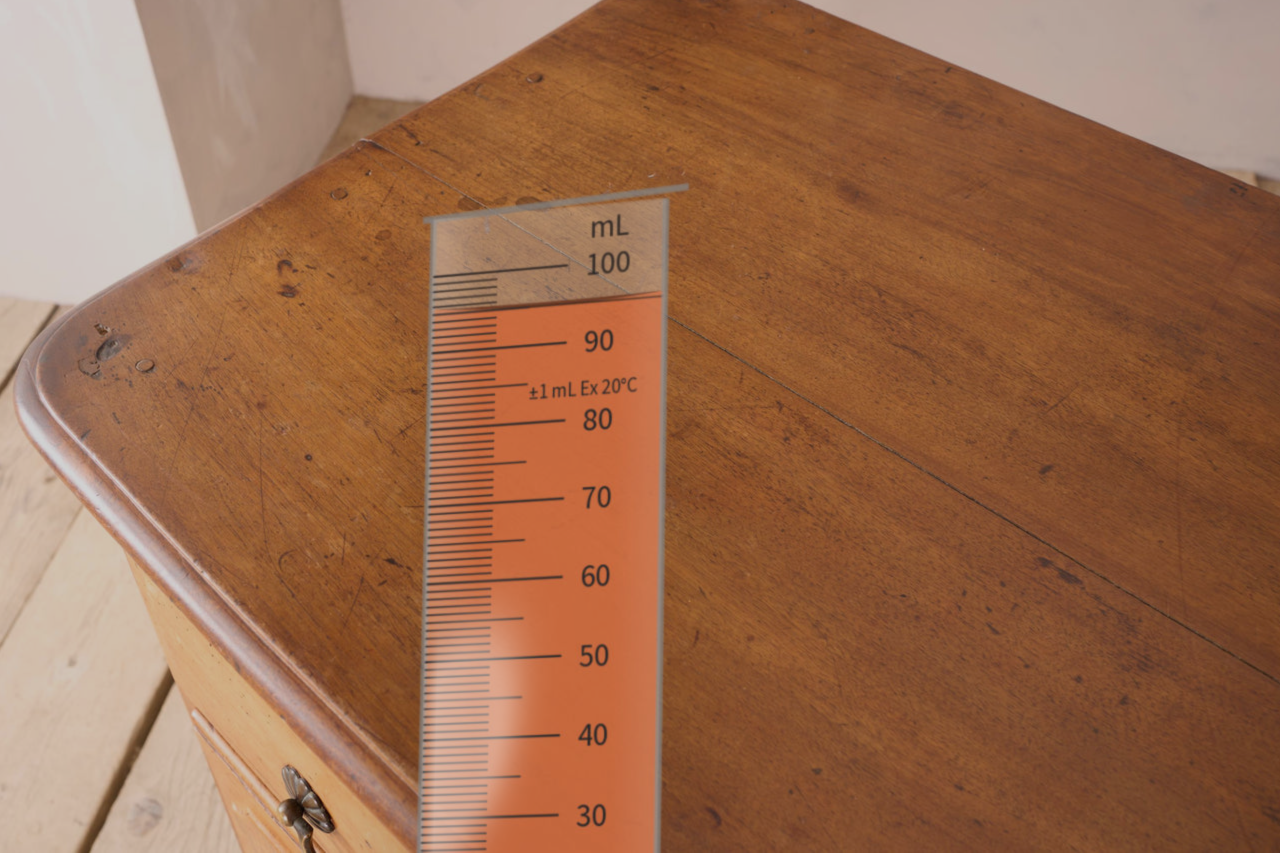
95 mL
